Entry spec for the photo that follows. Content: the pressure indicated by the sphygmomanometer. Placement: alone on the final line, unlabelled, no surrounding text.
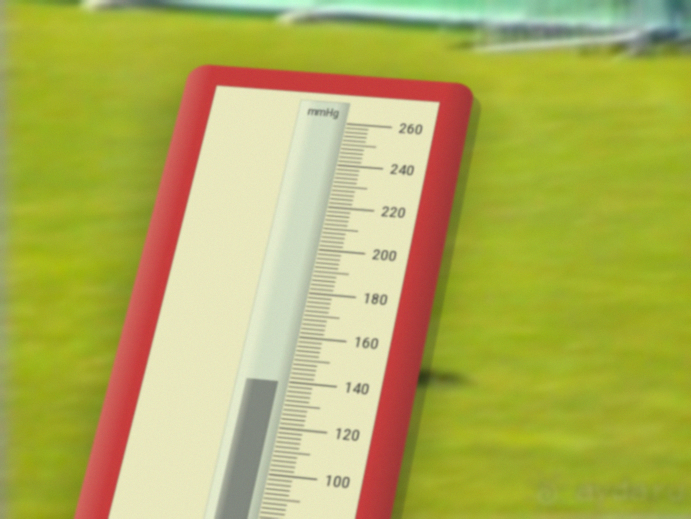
140 mmHg
